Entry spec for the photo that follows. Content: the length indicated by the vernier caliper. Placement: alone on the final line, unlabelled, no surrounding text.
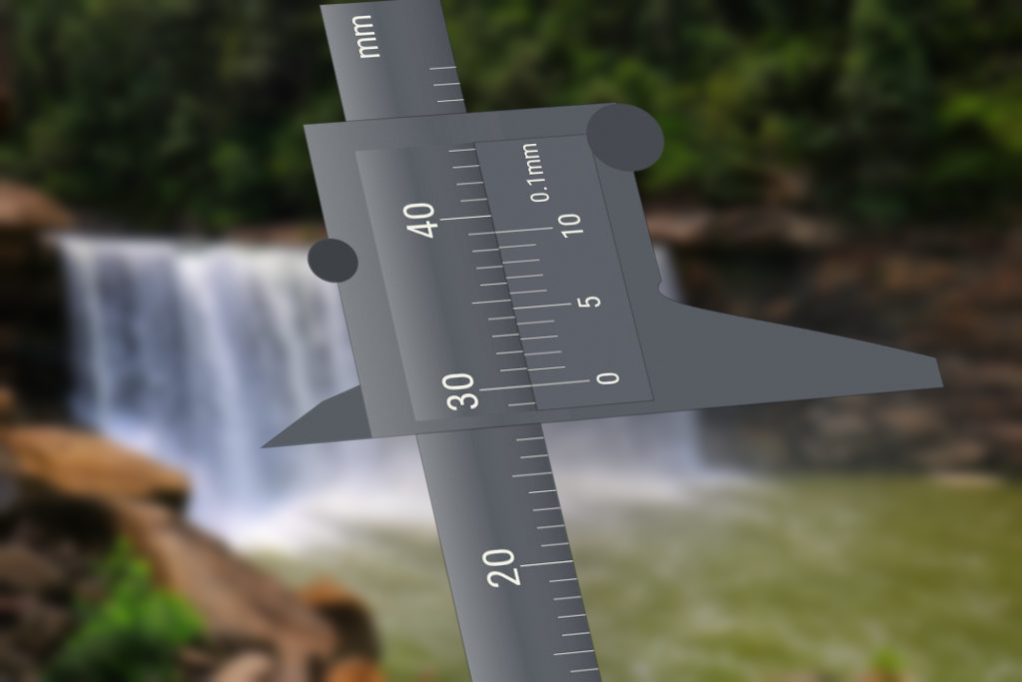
30.0 mm
